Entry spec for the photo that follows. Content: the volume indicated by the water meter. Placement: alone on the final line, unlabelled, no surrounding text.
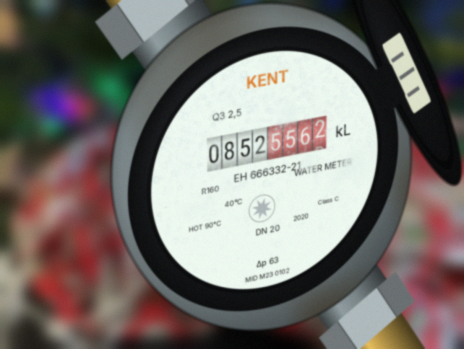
852.5562 kL
